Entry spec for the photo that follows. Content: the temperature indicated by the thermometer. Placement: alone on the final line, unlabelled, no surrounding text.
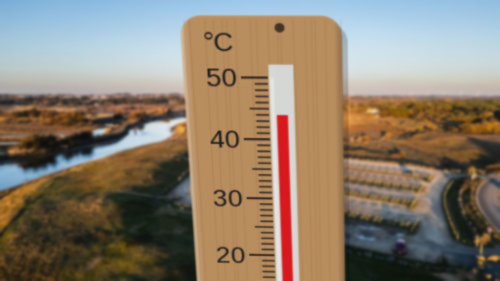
44 °C
